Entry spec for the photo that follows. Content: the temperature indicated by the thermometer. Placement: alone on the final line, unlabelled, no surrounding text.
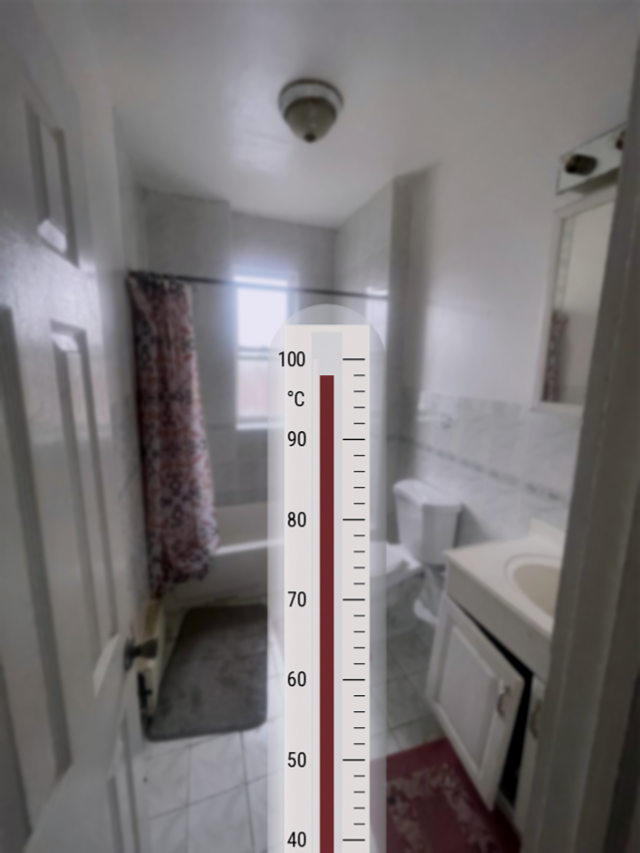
98 °C
